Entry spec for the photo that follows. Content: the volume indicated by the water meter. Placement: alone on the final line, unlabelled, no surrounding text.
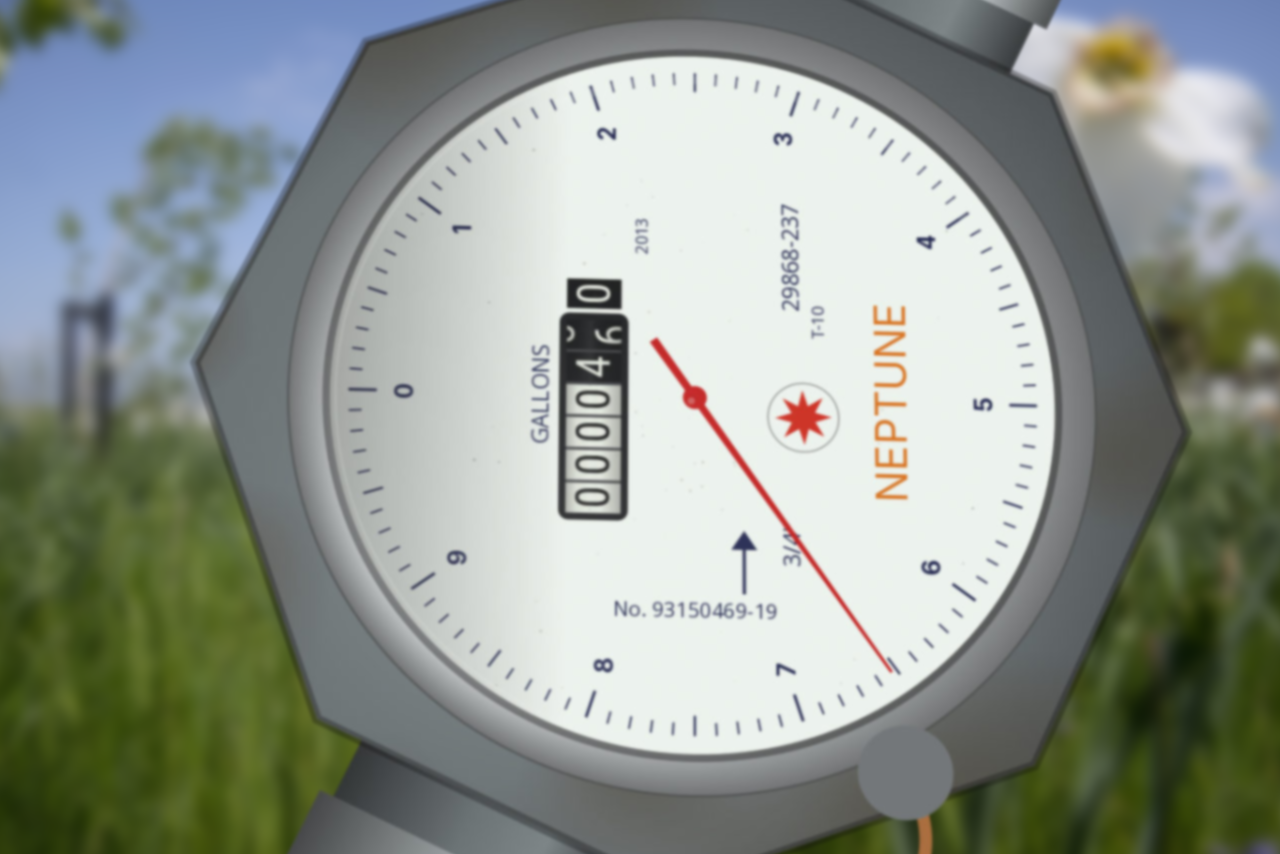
456.5 gal
